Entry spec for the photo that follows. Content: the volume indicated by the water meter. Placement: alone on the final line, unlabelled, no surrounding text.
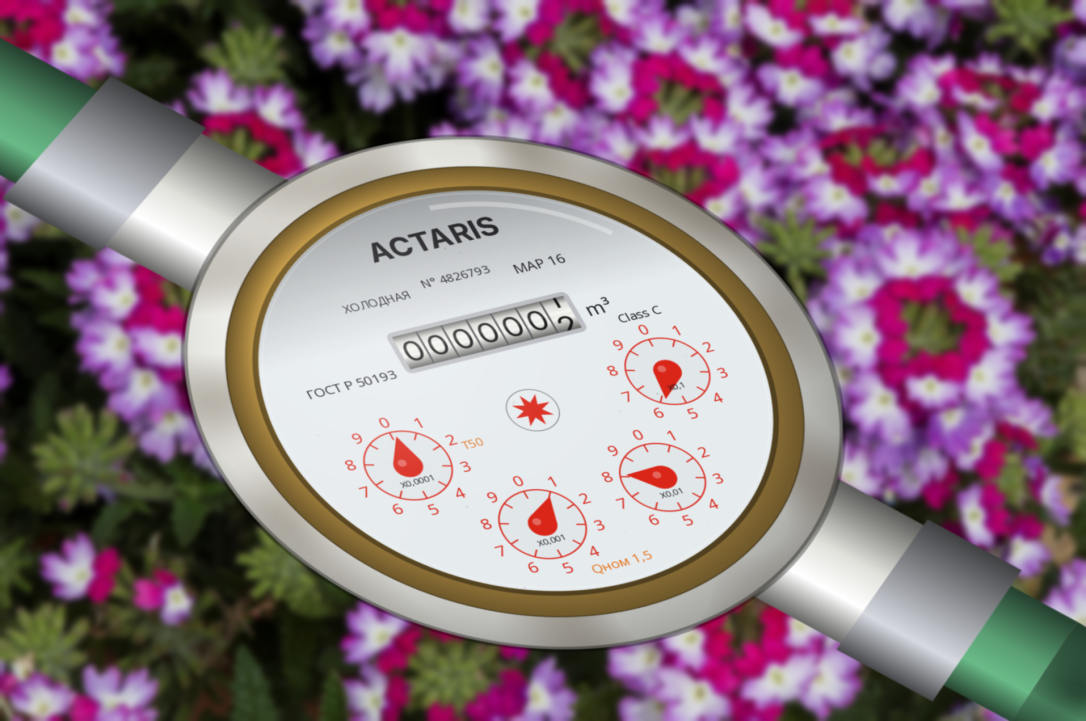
1.5810 m³
